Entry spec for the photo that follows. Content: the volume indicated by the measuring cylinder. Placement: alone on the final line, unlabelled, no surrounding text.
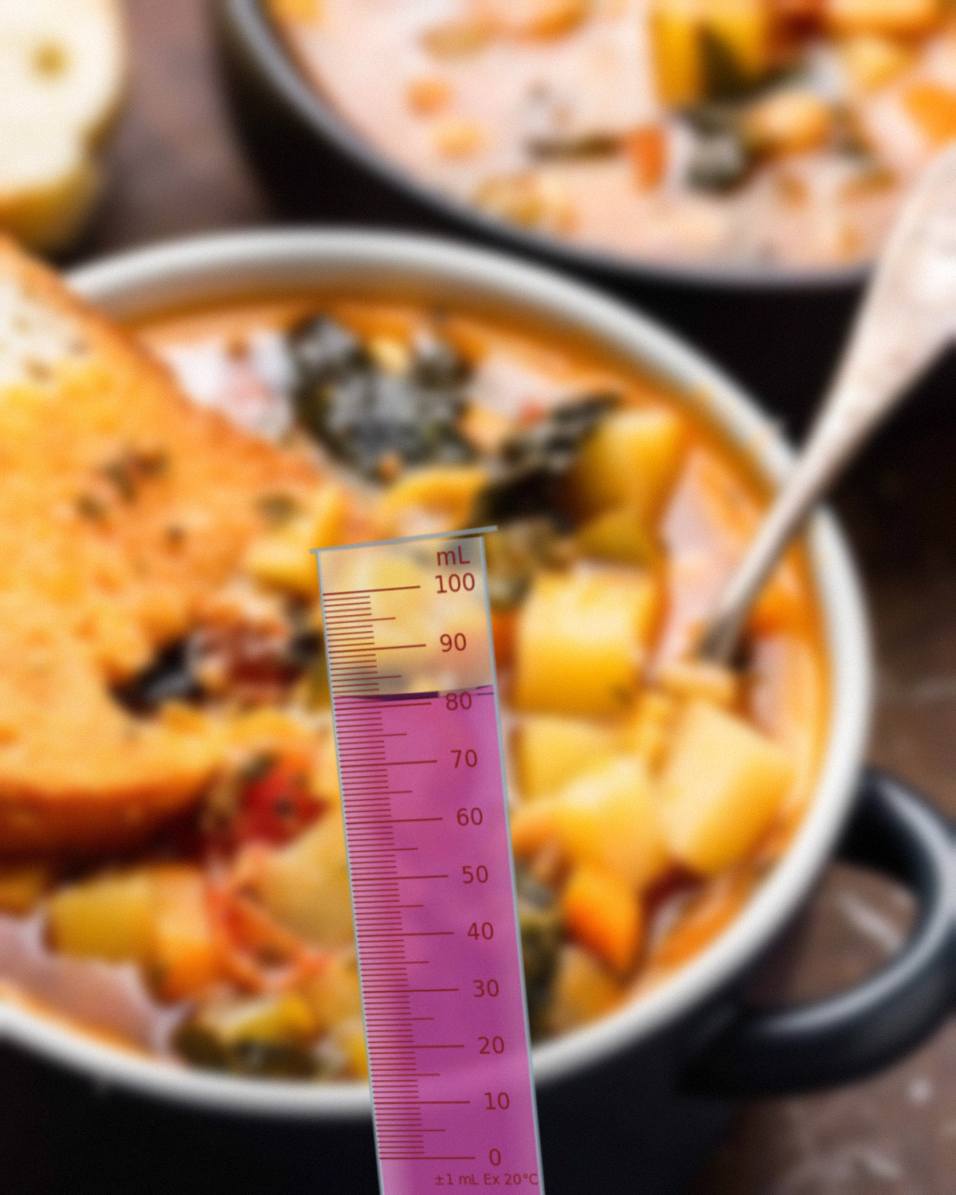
81 mL
